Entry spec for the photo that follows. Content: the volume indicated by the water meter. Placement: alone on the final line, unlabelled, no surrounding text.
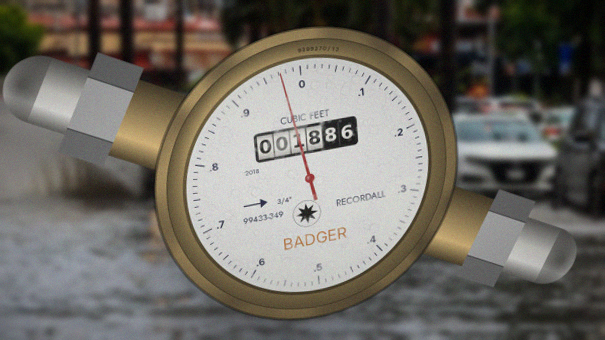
1885.97 ft³
